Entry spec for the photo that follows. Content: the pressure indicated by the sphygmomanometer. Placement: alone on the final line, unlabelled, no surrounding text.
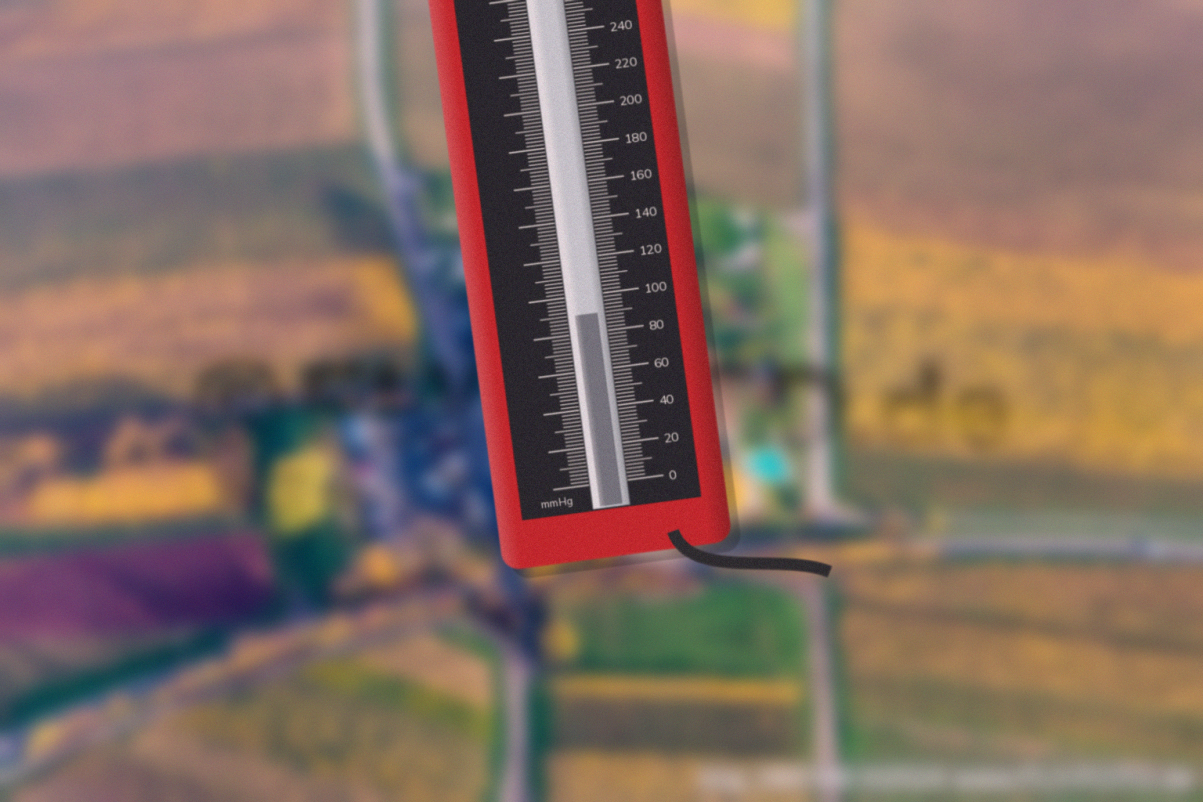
90 mmHg
